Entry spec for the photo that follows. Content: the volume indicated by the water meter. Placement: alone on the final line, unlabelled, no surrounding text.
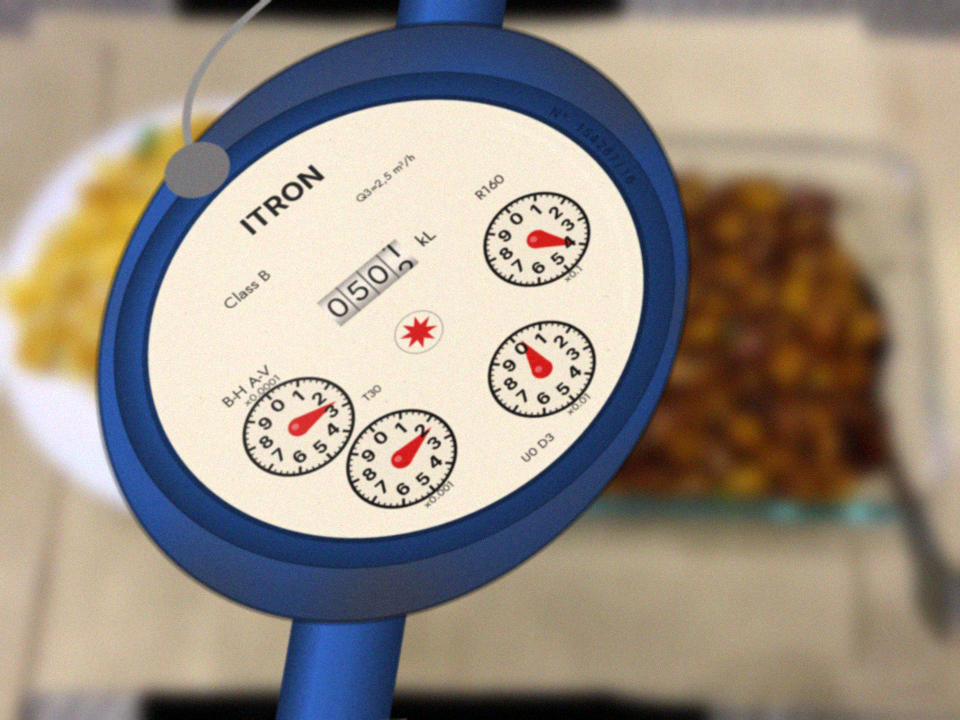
501.4022 kL
